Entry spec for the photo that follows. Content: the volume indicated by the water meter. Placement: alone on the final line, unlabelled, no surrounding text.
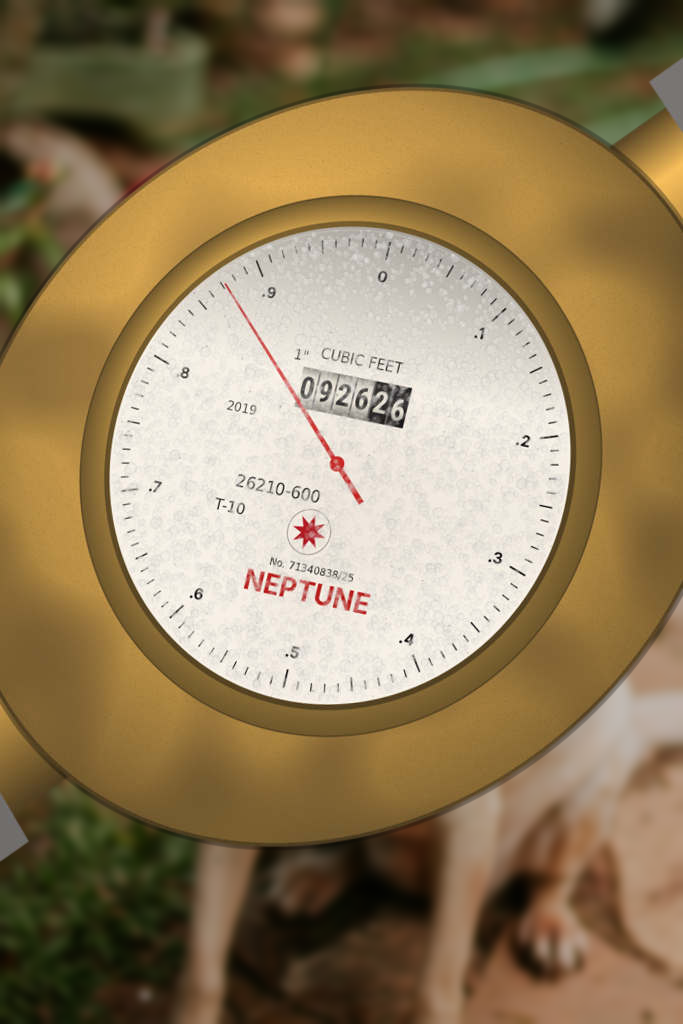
92625.87 ft³
